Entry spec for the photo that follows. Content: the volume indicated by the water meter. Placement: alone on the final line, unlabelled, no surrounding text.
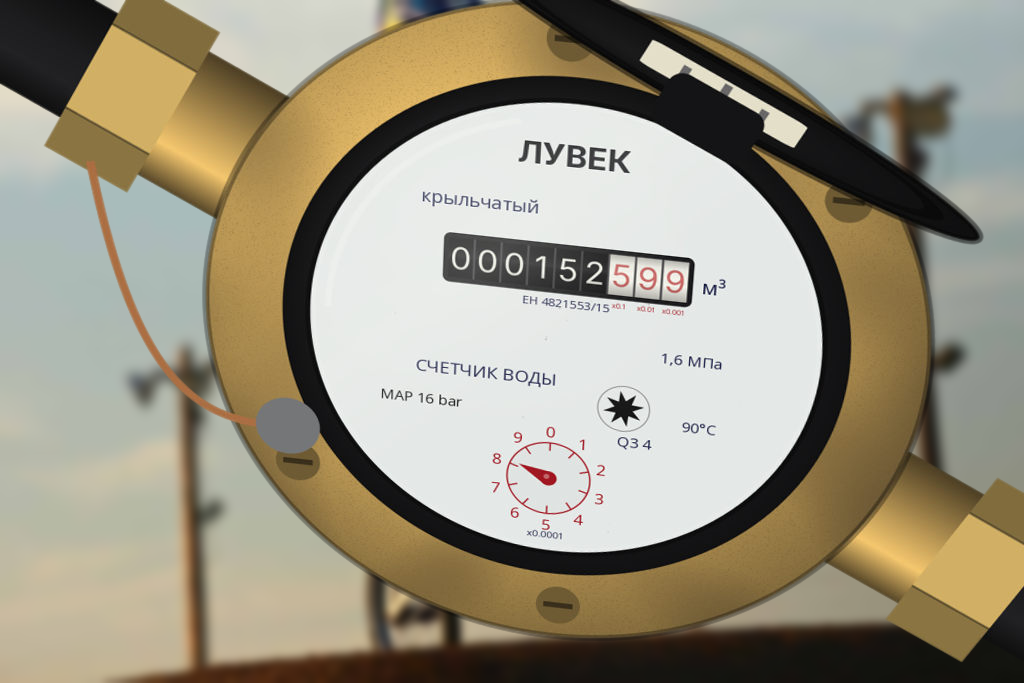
152.5998 m³
